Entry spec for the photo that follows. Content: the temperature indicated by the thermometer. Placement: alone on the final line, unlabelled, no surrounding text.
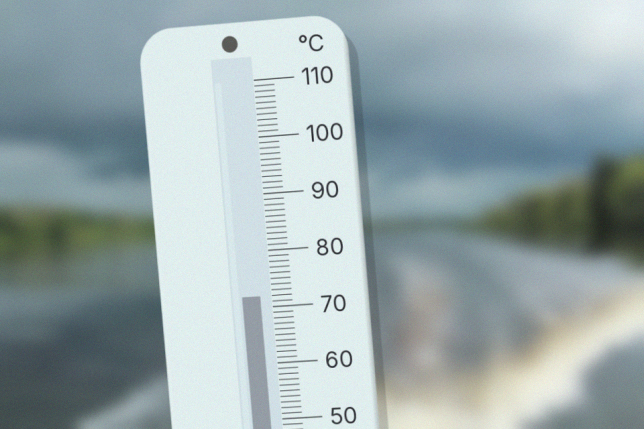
72 °C
